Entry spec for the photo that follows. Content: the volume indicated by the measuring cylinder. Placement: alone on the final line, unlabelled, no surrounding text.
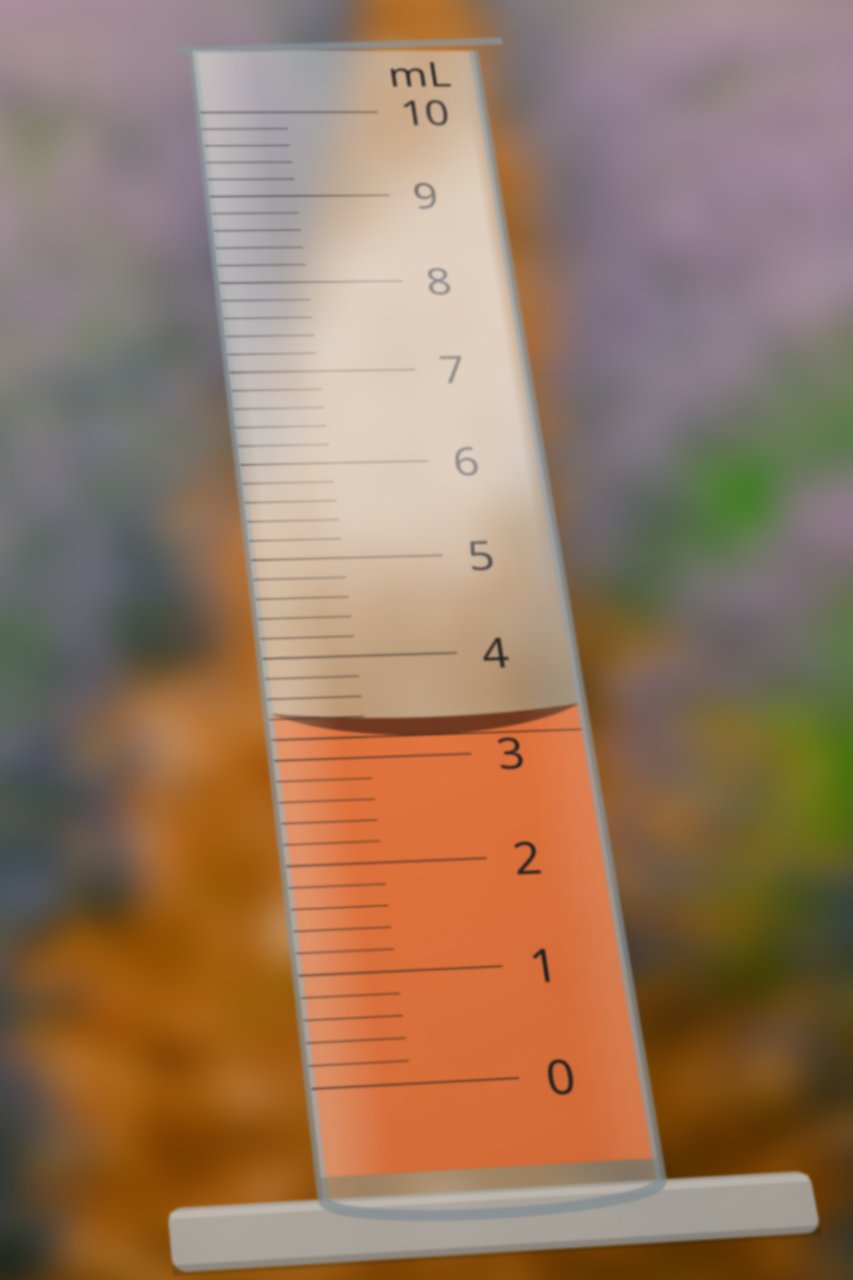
3.2 mL
